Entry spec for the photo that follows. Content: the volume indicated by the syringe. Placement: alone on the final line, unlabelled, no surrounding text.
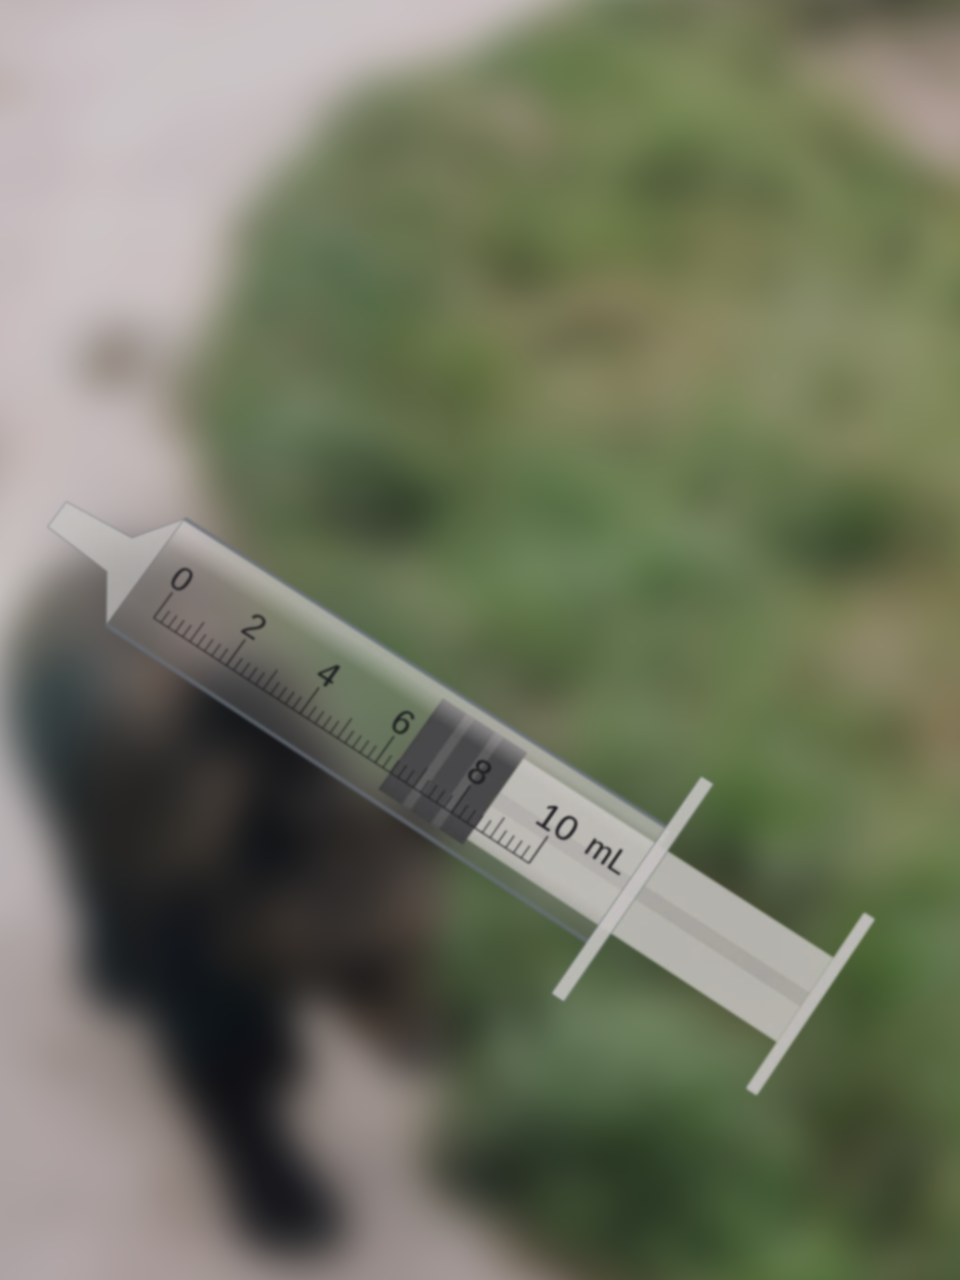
6.4 mL
